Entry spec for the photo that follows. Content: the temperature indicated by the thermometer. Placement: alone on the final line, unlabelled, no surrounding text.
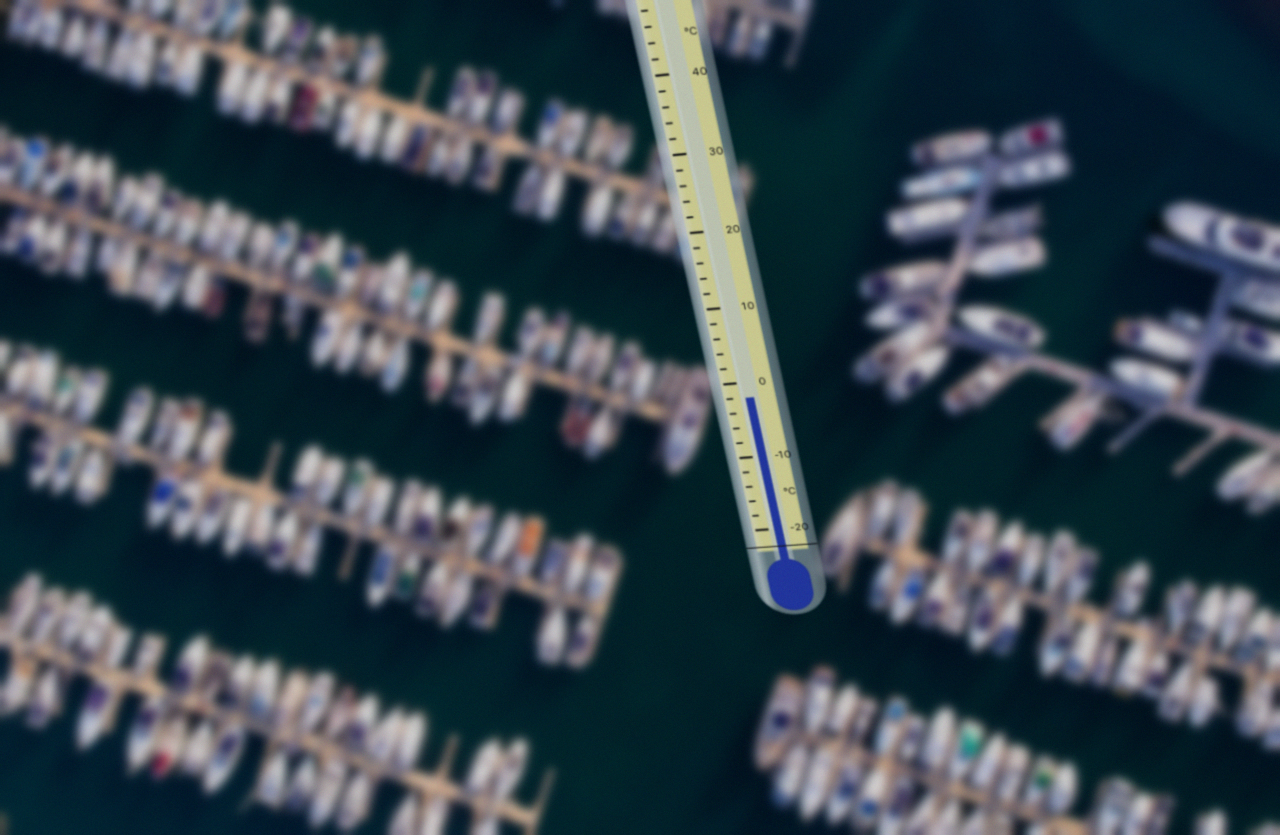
-2 °C
